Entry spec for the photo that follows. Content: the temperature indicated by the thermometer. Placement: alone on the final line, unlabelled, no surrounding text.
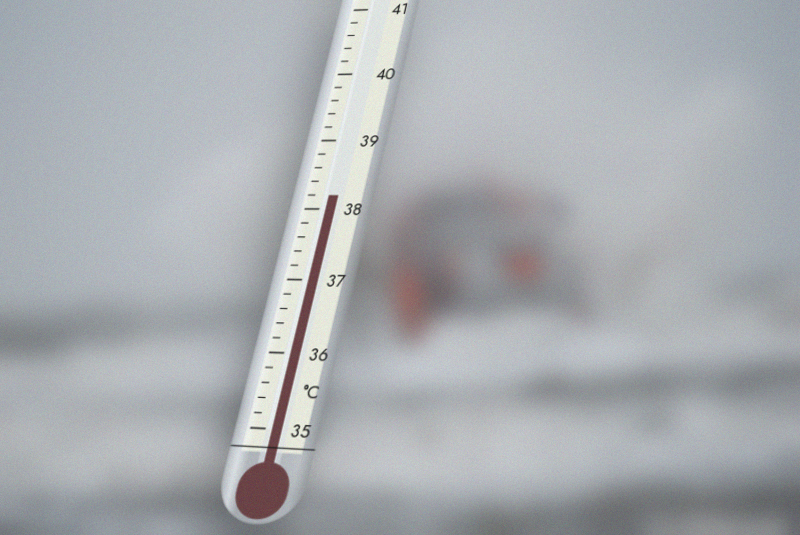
38.2 °C
